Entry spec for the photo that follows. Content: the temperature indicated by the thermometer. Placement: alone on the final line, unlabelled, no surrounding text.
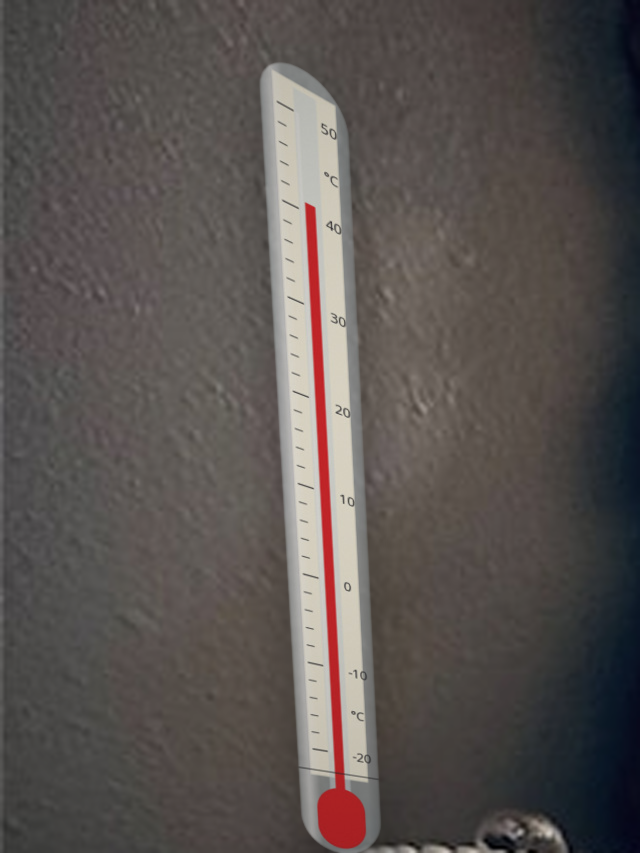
41 °C
